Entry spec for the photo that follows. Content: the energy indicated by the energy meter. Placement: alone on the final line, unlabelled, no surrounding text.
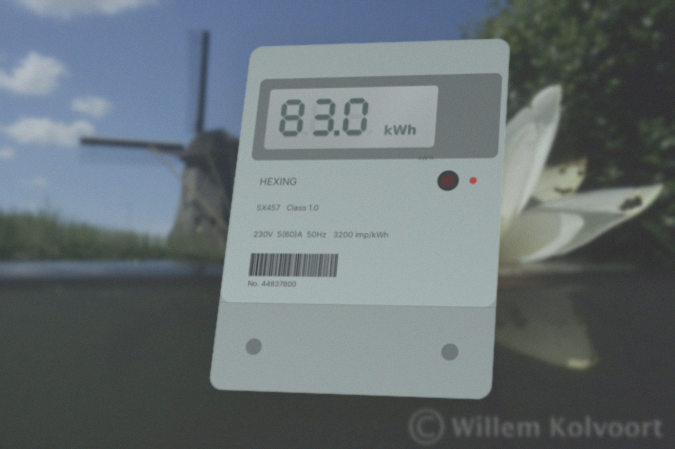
83.0 kWh
